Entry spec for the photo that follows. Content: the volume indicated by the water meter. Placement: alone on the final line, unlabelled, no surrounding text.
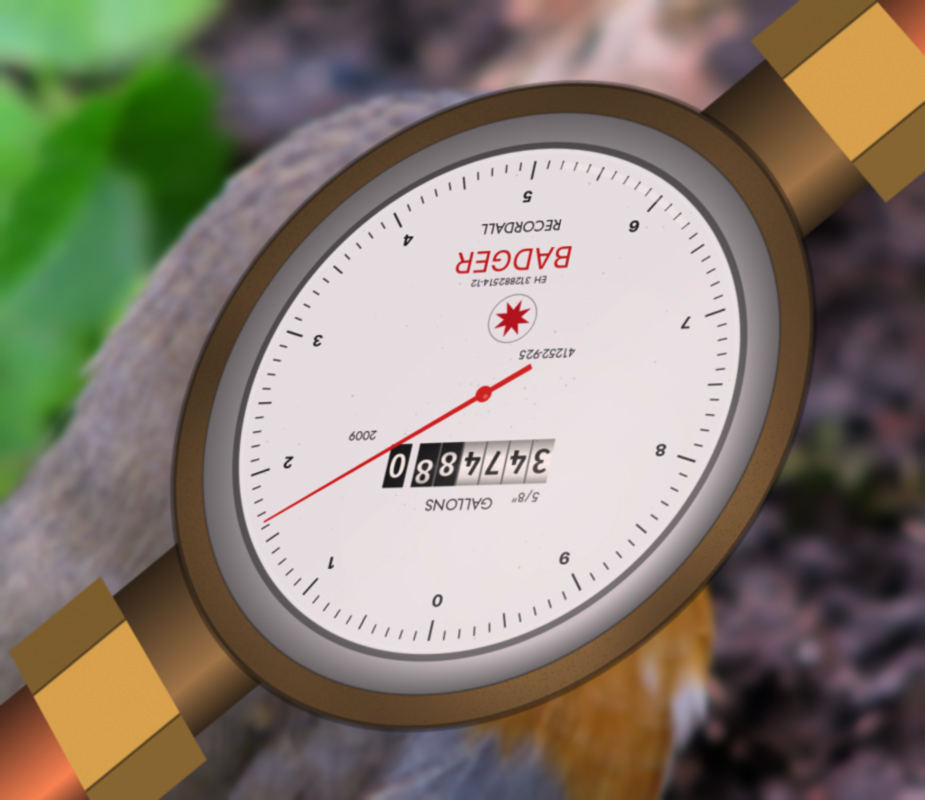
3474881.6 gal
